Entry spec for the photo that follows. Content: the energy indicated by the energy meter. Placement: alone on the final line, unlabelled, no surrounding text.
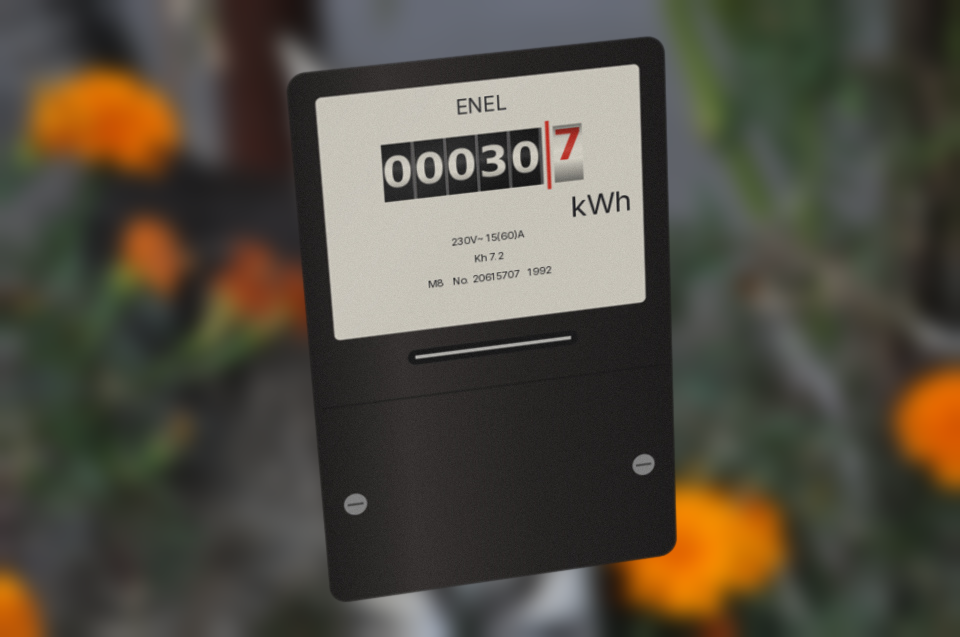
30.7 kWh
